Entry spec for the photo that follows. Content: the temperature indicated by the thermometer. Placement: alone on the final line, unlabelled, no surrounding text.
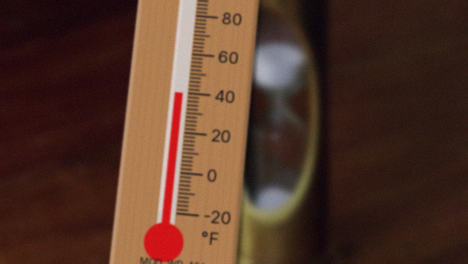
40 °F
